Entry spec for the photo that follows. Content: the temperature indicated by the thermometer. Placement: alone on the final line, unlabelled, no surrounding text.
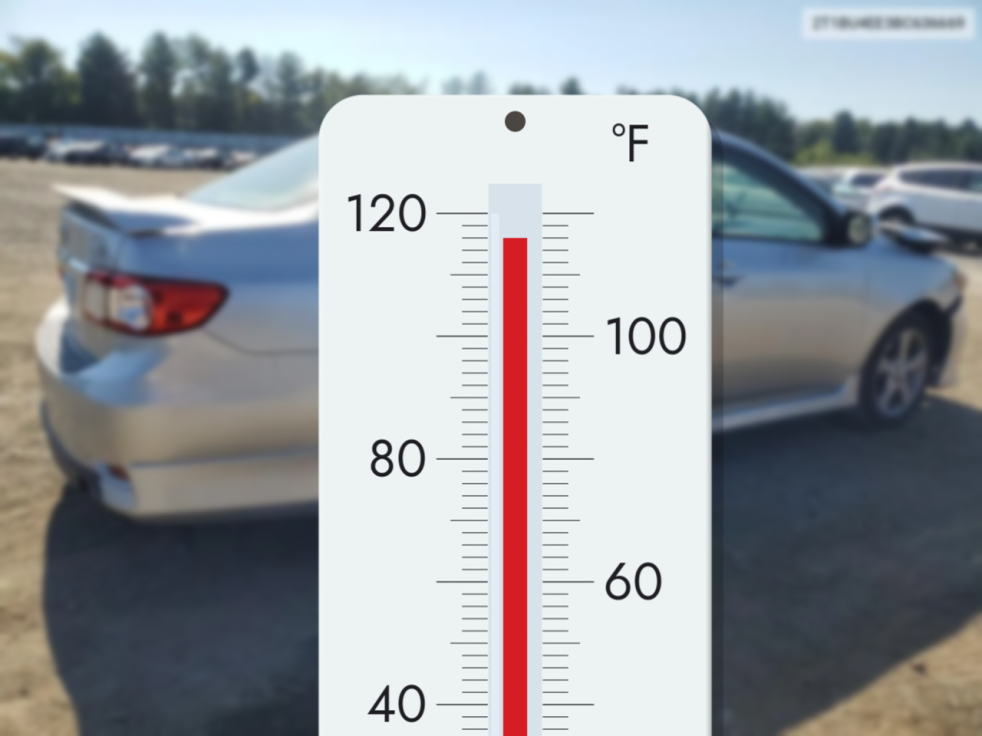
116 °F
